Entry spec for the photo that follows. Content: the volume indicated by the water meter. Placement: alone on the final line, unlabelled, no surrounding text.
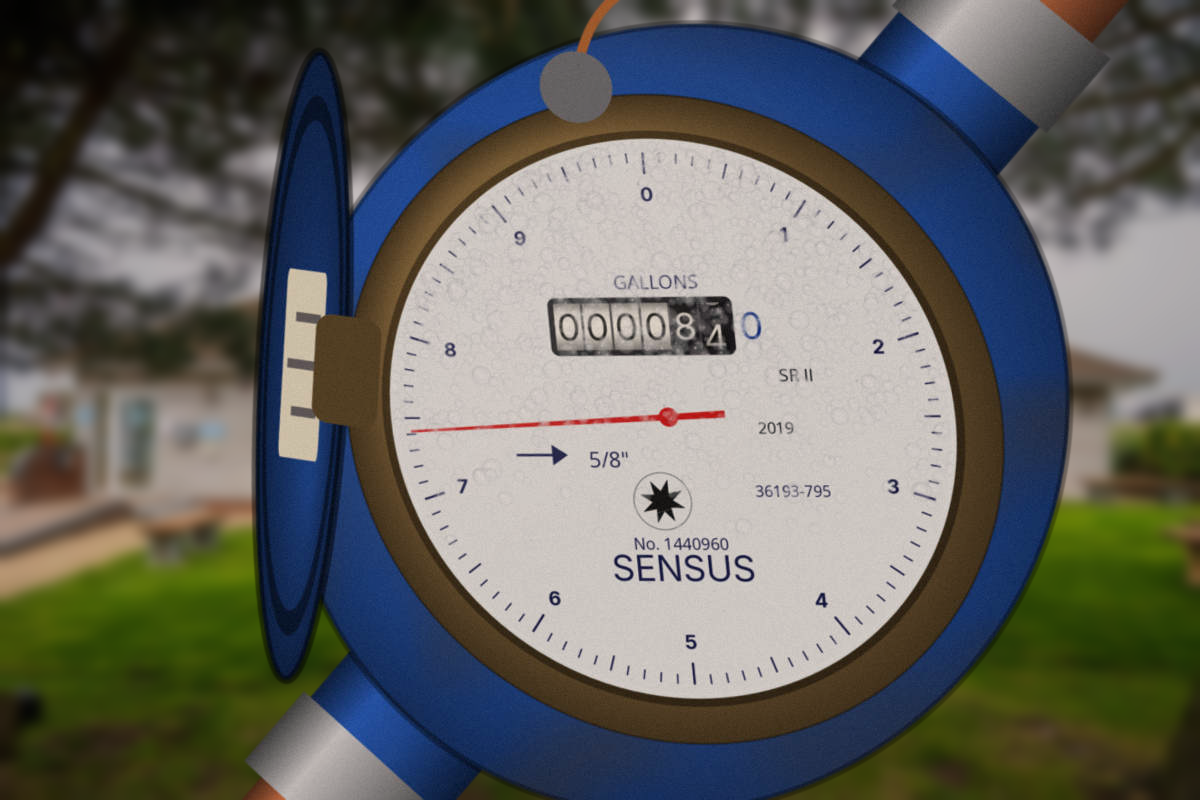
837.4 gal
